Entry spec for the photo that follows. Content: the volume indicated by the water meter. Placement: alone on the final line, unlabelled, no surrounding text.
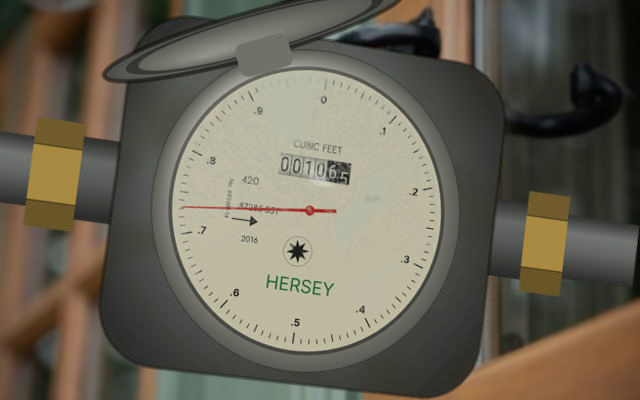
1064.73 ft³
